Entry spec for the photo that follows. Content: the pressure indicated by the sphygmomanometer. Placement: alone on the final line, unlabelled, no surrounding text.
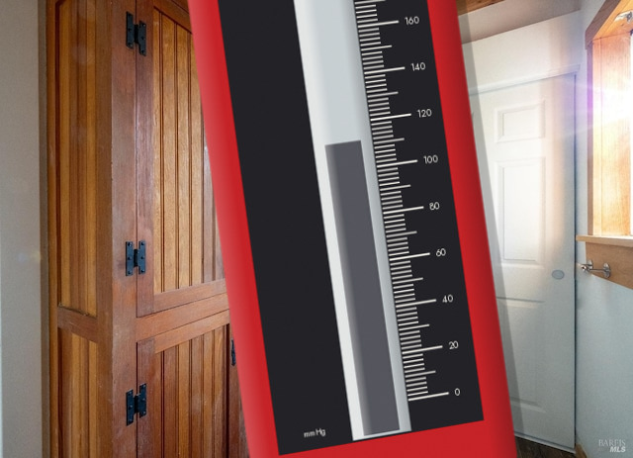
112 mmHg
